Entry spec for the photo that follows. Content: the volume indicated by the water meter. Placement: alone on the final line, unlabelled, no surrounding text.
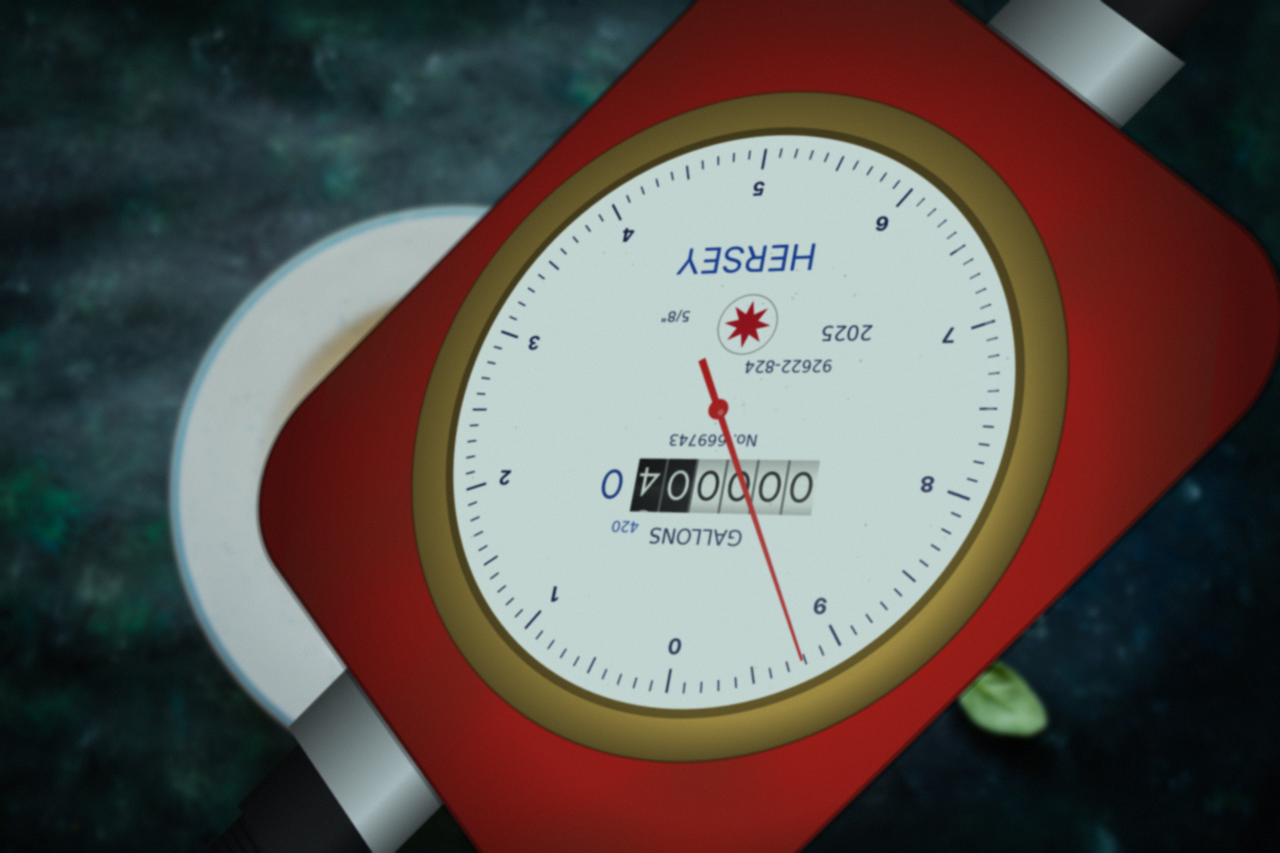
39.2 gal
